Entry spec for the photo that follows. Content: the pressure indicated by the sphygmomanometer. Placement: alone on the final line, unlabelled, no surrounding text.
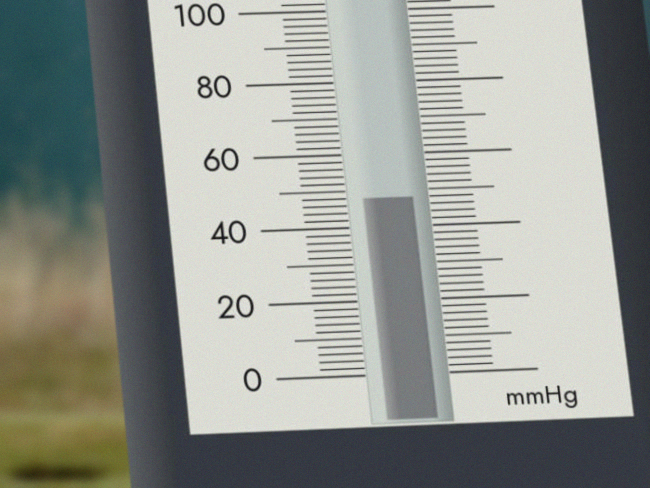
48 mmHg
